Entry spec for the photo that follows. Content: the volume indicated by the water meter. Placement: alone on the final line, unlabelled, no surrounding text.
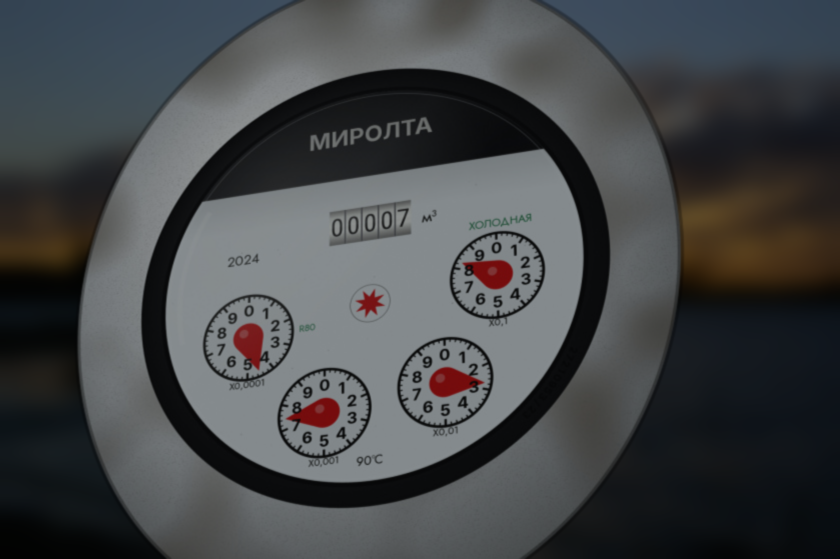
7.8274 m³
